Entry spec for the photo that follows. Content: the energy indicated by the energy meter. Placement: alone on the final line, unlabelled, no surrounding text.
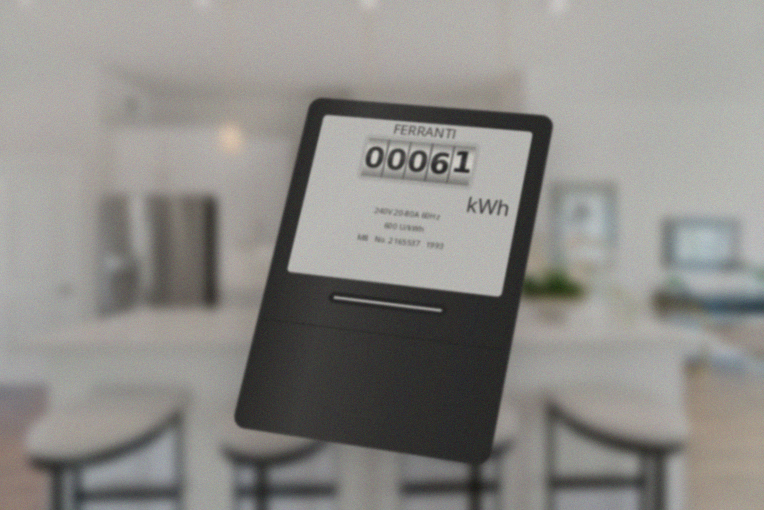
61 kWh
